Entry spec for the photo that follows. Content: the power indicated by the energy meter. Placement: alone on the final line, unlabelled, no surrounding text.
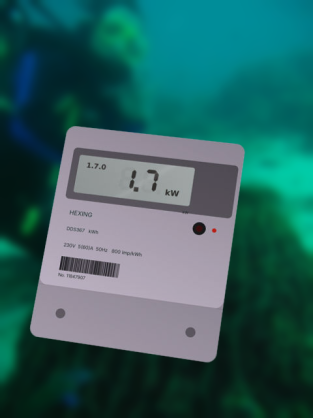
1.7 kW
